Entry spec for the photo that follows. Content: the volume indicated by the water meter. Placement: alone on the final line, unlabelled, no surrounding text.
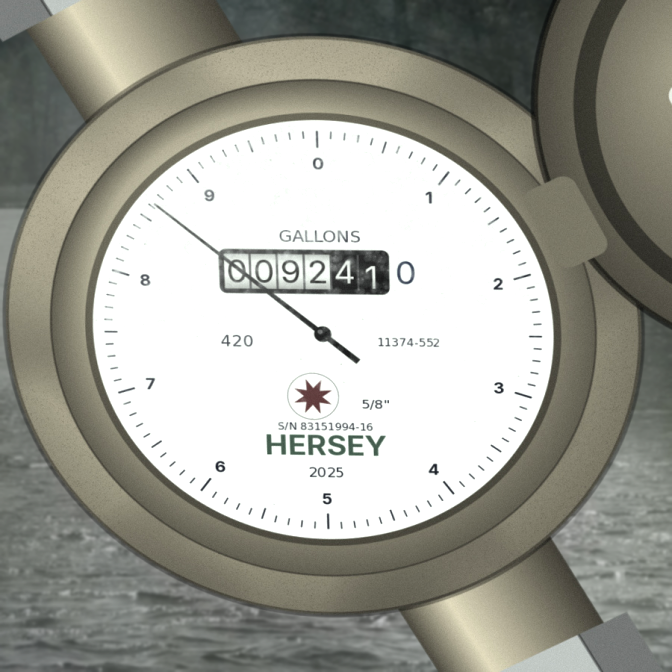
92408.6 gal
